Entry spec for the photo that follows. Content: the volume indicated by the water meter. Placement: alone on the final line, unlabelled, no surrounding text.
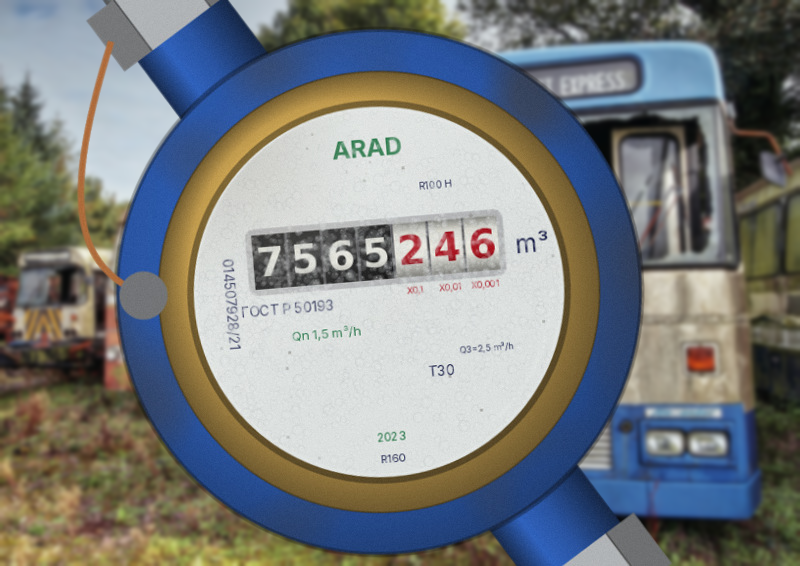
7565.246 m³
